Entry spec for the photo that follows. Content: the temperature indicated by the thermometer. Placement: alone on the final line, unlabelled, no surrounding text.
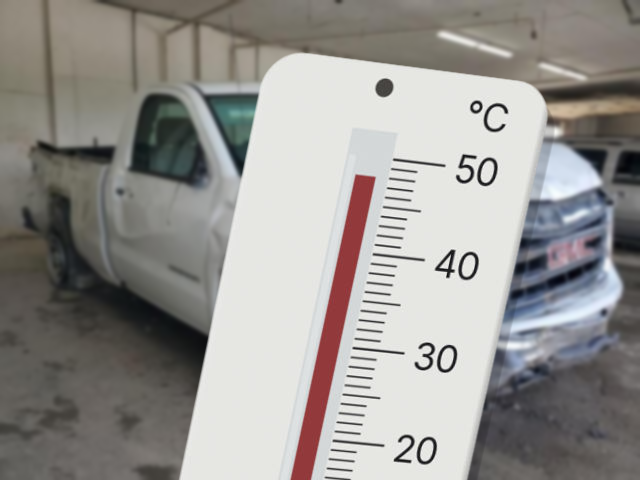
48 °C
